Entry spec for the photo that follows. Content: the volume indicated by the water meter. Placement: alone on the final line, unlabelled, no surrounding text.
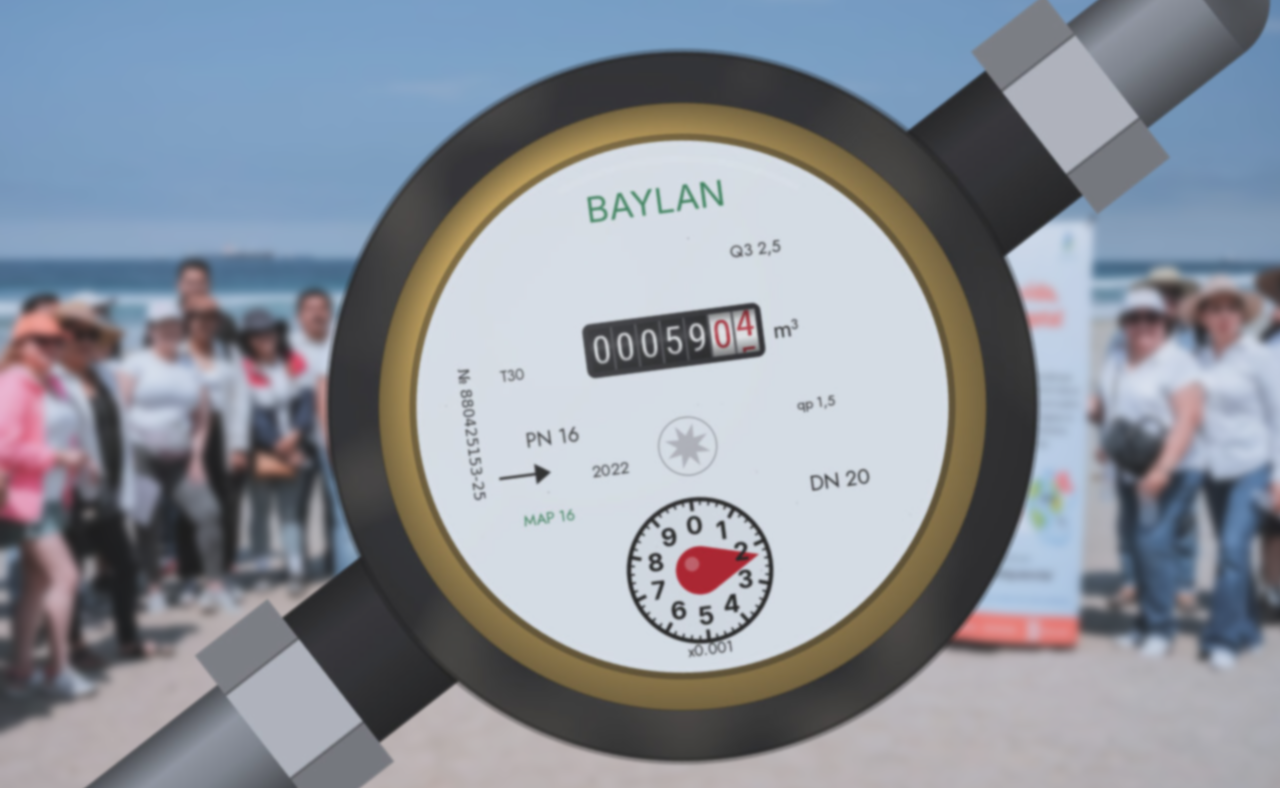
59.042 m³
